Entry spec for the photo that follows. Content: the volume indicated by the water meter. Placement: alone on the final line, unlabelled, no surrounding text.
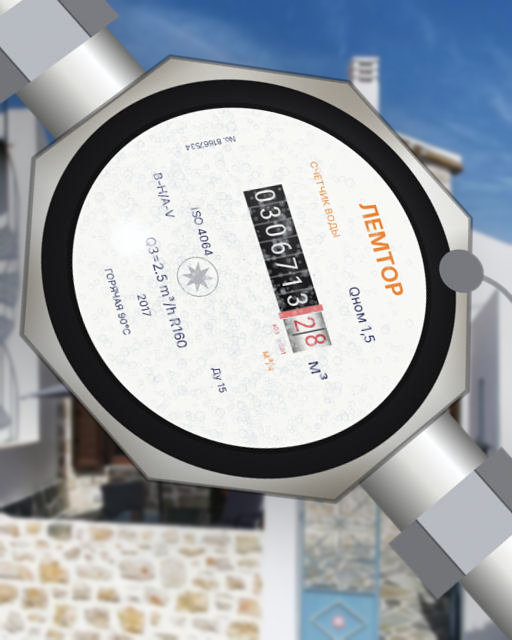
306713.28 m³
